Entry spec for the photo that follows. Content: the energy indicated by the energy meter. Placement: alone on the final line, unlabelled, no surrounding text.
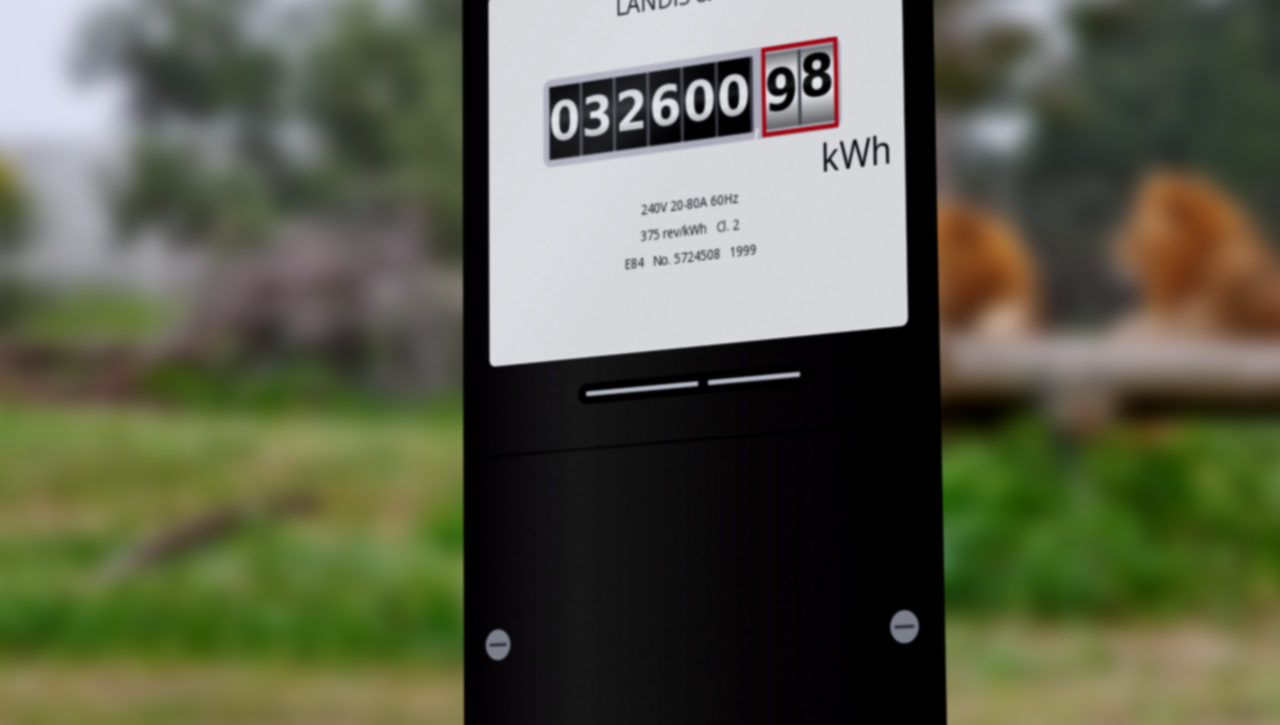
32600.98 kWh
